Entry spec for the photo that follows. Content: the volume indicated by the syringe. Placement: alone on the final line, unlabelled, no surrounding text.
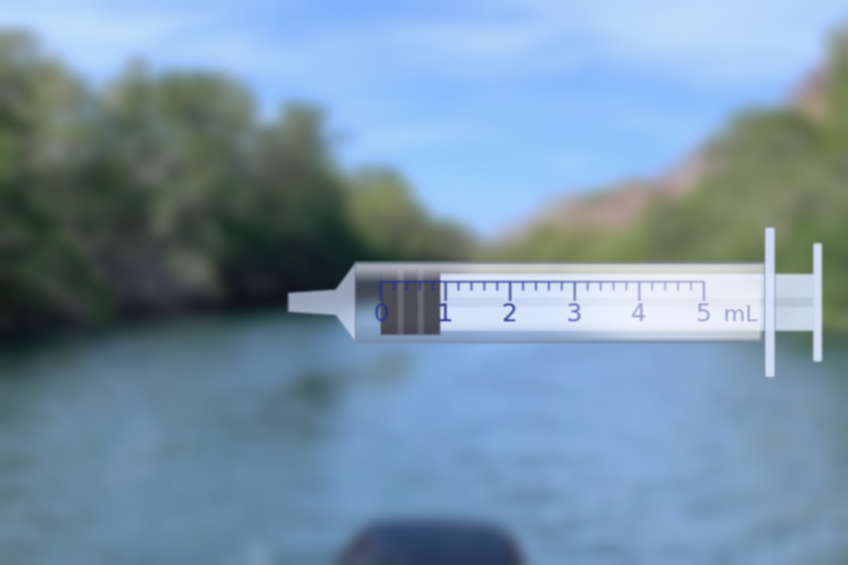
0 mL
